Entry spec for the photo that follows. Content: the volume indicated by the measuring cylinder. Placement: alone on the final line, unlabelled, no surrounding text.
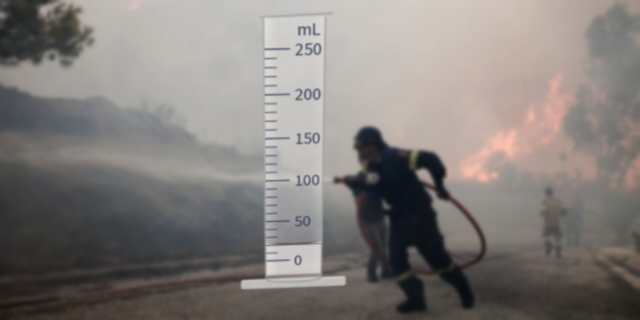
20 mL
